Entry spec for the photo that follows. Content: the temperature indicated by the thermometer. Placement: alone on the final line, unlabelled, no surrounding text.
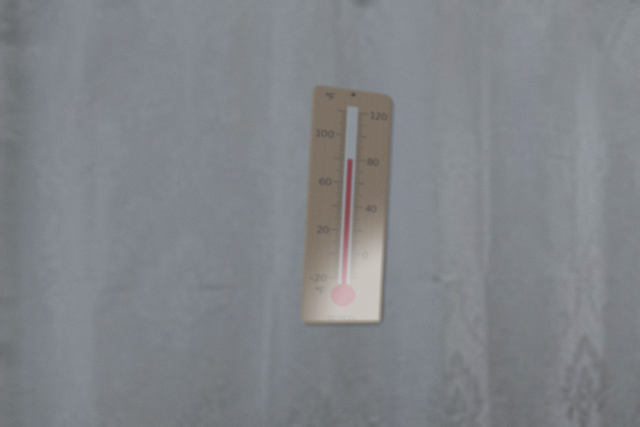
80 °F
